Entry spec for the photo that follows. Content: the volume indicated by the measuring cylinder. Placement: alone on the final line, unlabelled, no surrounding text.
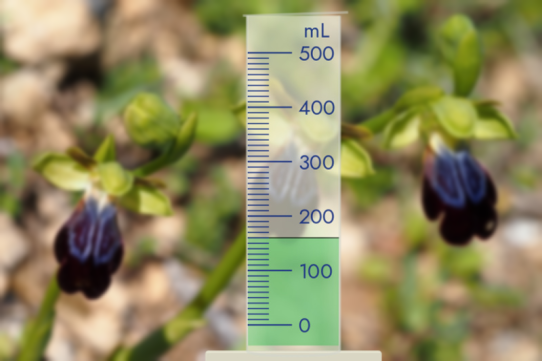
160 mL
